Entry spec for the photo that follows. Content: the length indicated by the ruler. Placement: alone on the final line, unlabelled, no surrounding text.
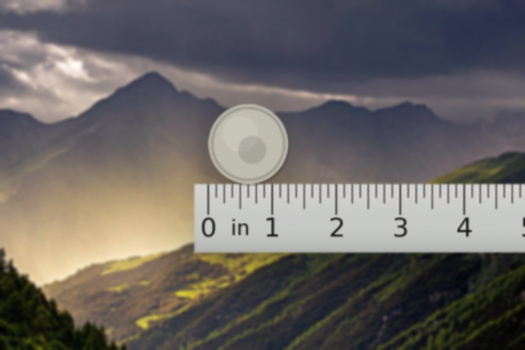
1.25 in
